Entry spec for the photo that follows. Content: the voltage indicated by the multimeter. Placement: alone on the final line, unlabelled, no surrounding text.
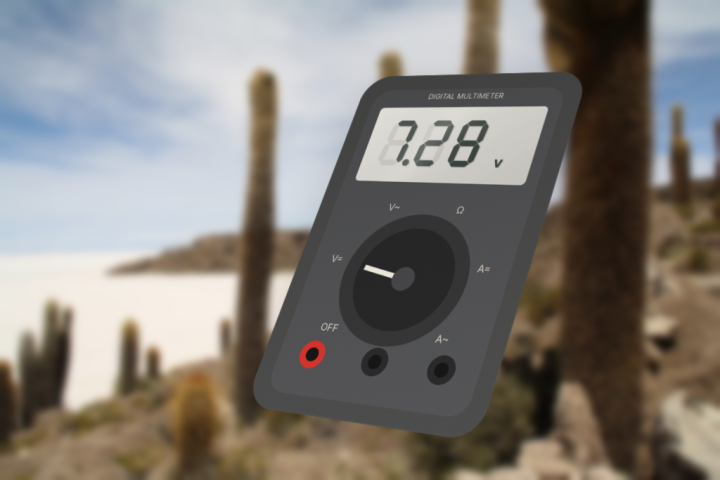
7.28 V
